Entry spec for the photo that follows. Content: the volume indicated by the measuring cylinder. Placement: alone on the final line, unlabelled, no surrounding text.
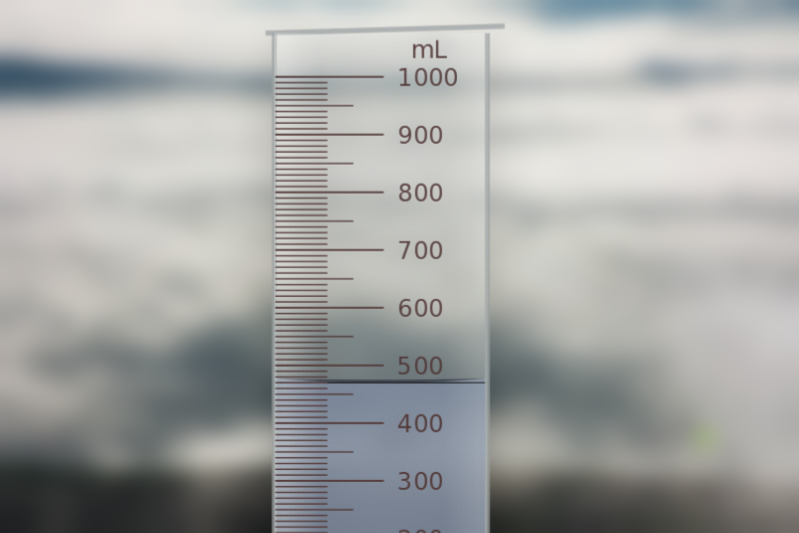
470 mL
